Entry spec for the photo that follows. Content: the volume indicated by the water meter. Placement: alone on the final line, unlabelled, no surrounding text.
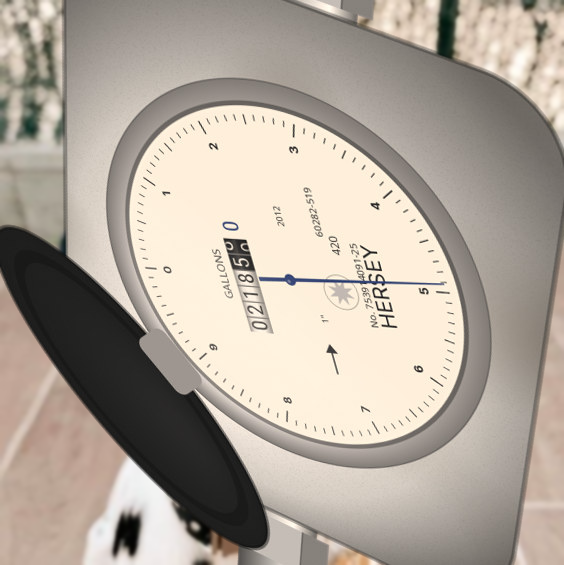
218584.9 gal
